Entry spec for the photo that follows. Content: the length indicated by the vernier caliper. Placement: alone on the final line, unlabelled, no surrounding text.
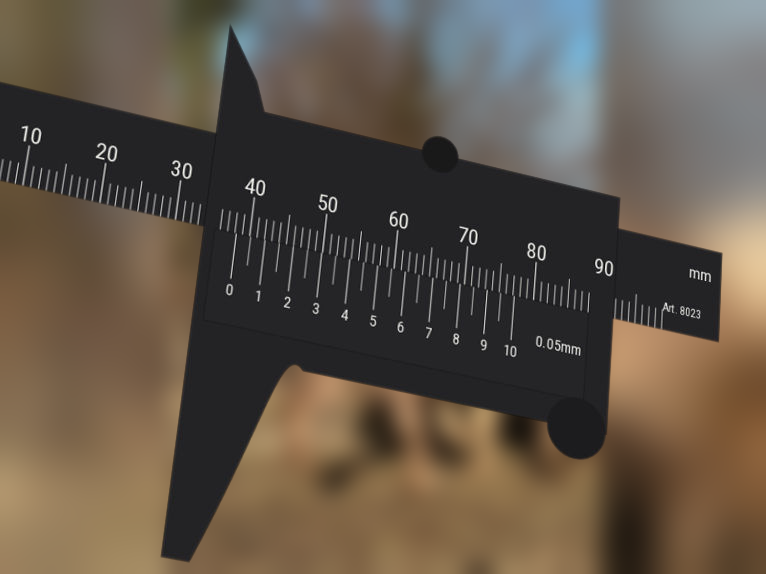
38.2 mm
